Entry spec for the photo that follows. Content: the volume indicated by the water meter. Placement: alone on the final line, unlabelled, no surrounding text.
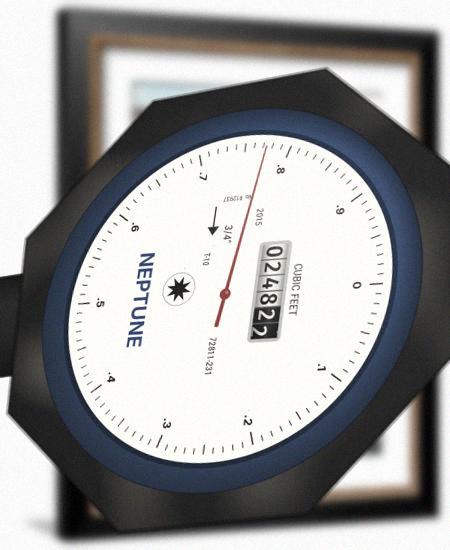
24821.77 ft³
